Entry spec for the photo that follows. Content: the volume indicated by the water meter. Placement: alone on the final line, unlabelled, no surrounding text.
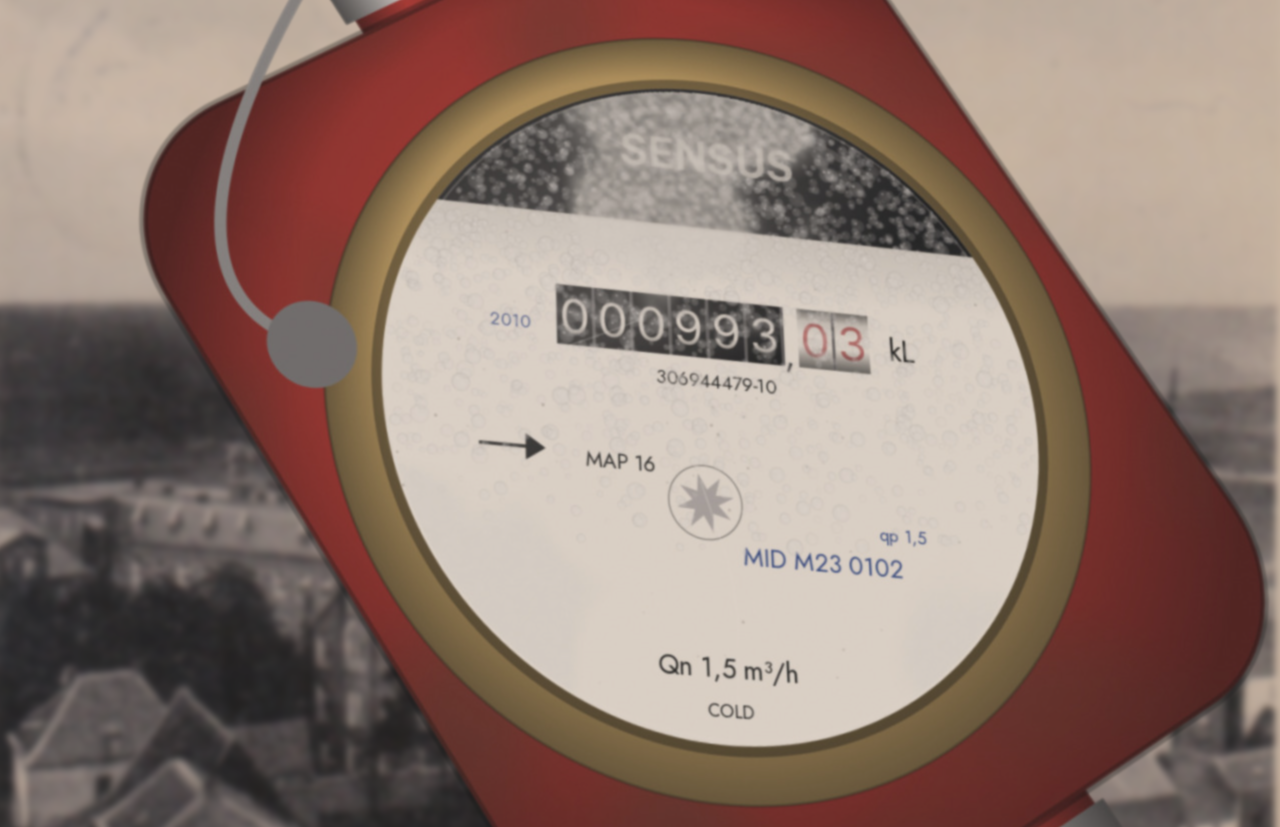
993.03 kL
